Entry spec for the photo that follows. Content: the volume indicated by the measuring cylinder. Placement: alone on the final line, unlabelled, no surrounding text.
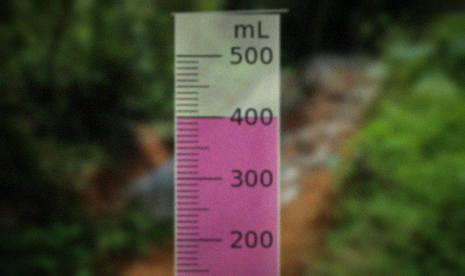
400 mL
